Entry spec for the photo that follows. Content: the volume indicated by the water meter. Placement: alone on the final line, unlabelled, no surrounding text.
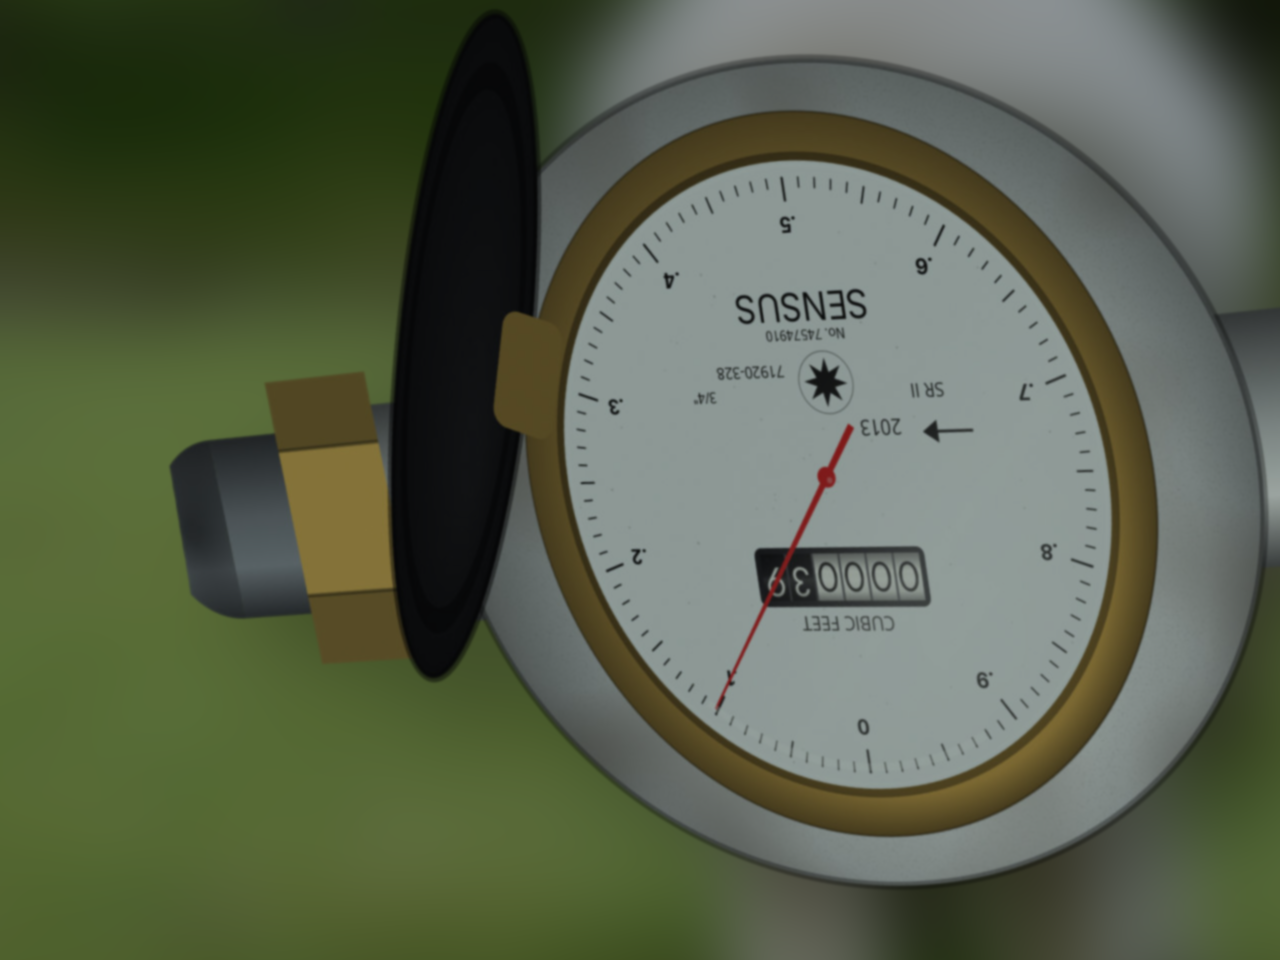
39.10 ft³
